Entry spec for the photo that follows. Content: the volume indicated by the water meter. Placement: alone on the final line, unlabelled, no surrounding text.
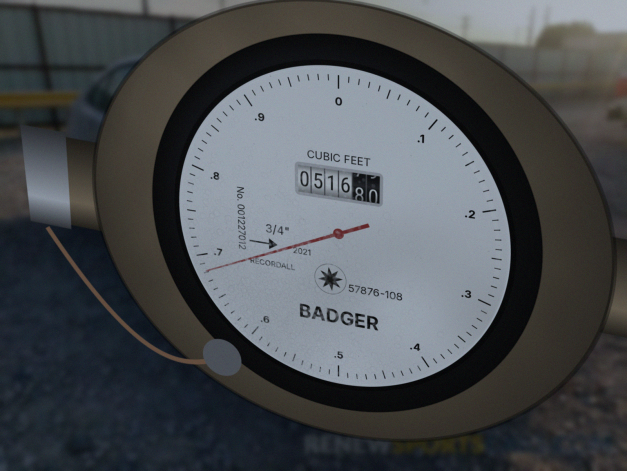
51679.68 ft³
